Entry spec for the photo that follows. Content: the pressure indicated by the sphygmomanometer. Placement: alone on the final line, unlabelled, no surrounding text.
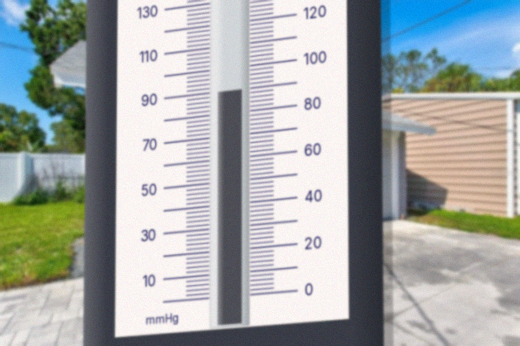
90 mmHg
